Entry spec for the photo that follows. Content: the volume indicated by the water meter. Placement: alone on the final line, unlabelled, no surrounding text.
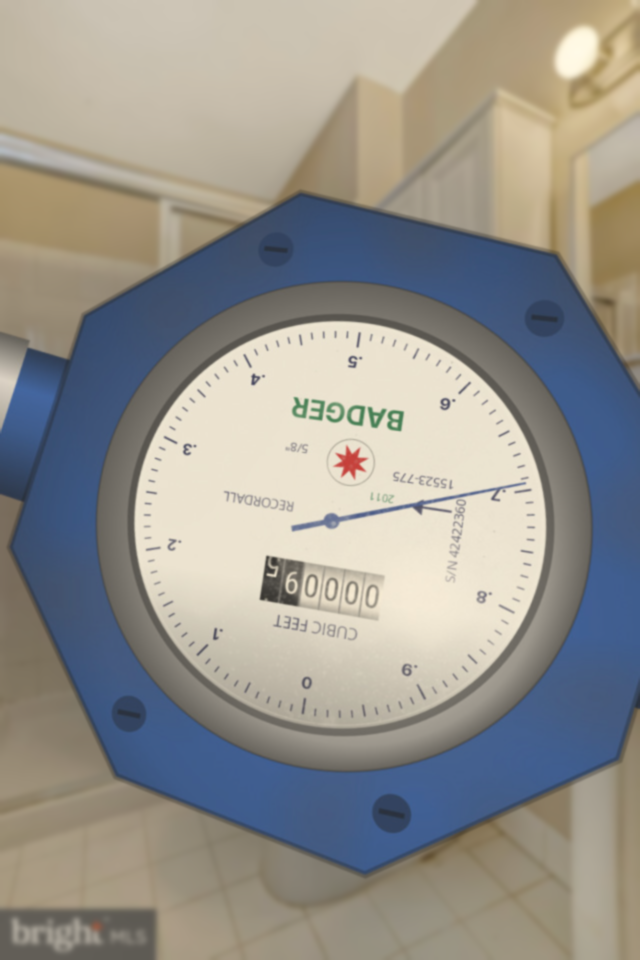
94.69 ft³
